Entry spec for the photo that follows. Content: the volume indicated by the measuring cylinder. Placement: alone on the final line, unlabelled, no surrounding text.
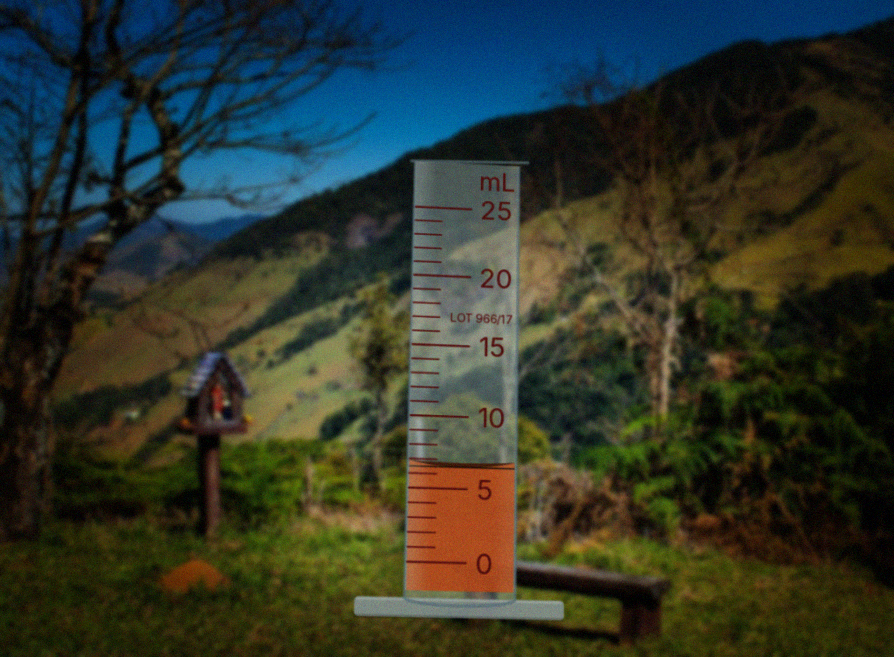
6.5 mL
